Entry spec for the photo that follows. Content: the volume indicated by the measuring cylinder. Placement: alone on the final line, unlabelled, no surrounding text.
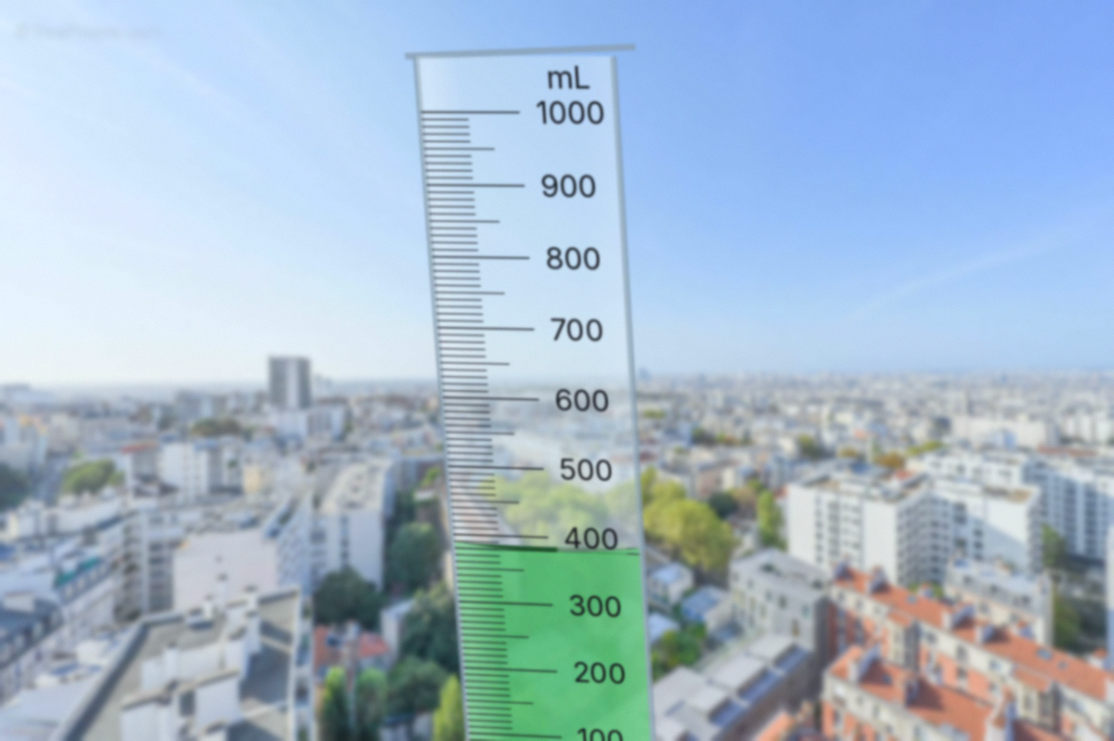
380 mL
